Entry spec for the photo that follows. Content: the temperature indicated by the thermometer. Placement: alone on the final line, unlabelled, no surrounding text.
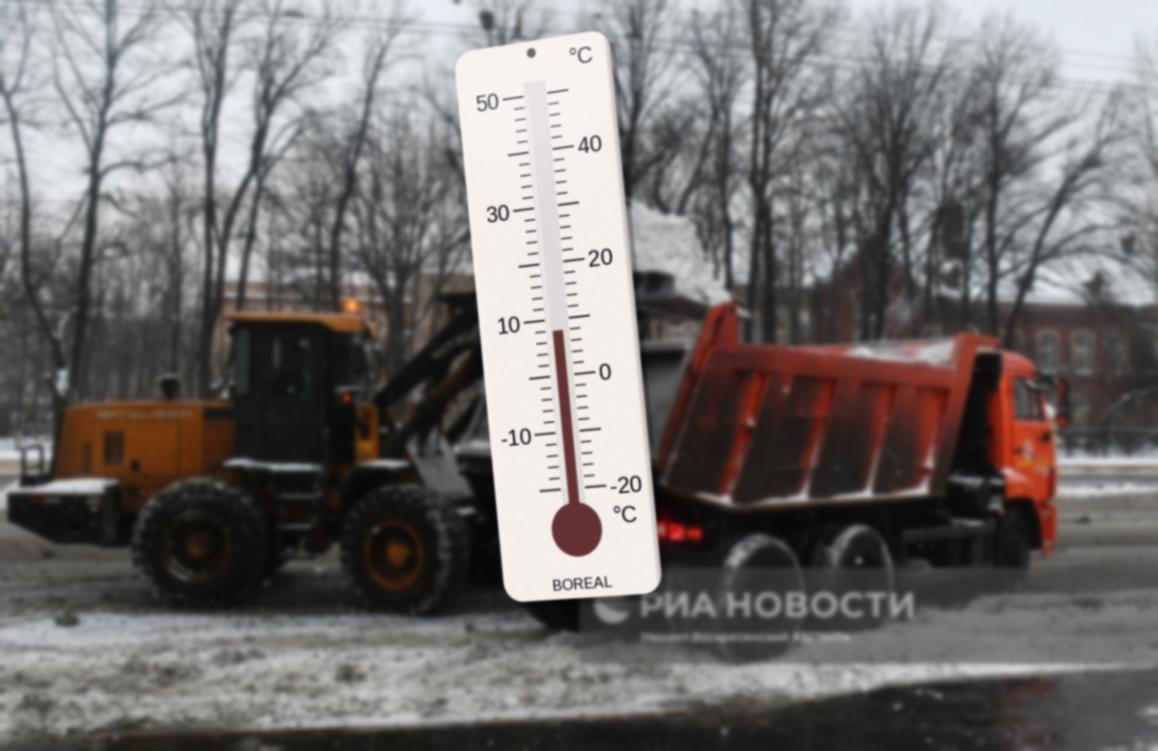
8 °C
